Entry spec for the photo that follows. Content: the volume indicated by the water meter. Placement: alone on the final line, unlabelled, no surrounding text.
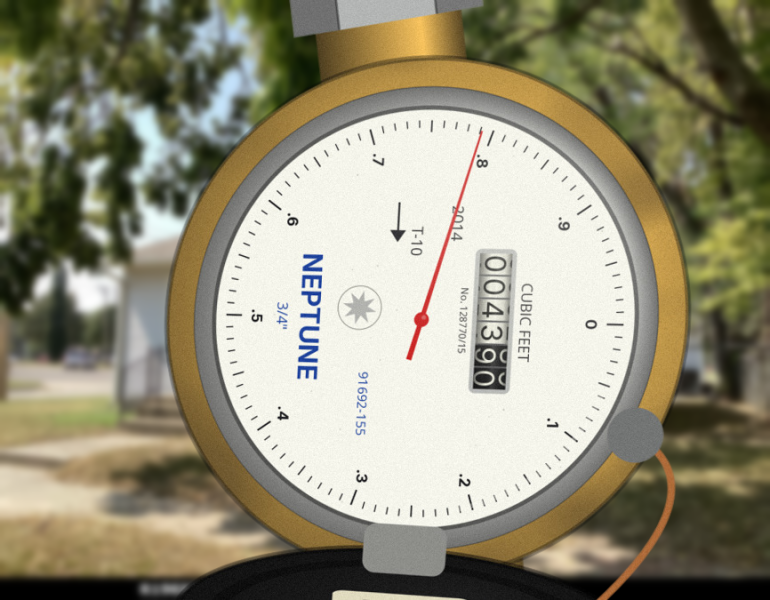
4389.79 ft³
